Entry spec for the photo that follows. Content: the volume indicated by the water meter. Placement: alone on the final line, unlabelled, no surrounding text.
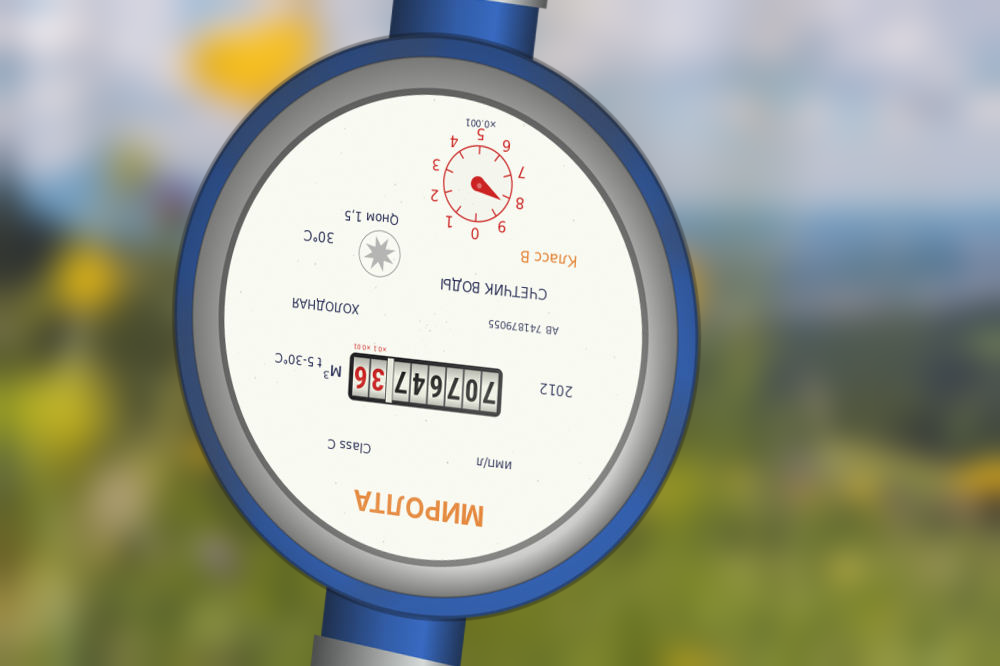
707647.368 m³
